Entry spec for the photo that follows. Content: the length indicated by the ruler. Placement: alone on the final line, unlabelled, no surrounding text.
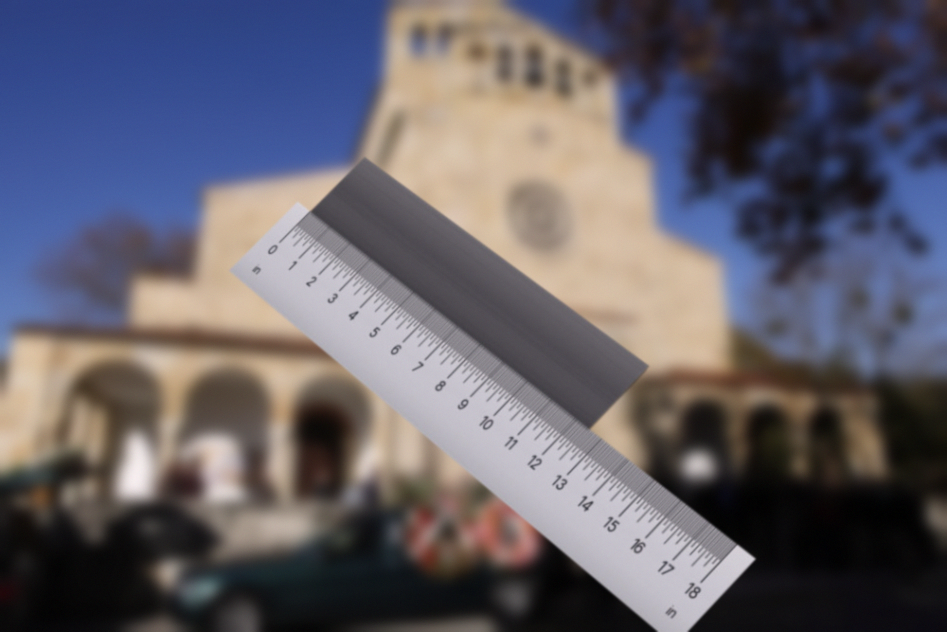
12.5 in
